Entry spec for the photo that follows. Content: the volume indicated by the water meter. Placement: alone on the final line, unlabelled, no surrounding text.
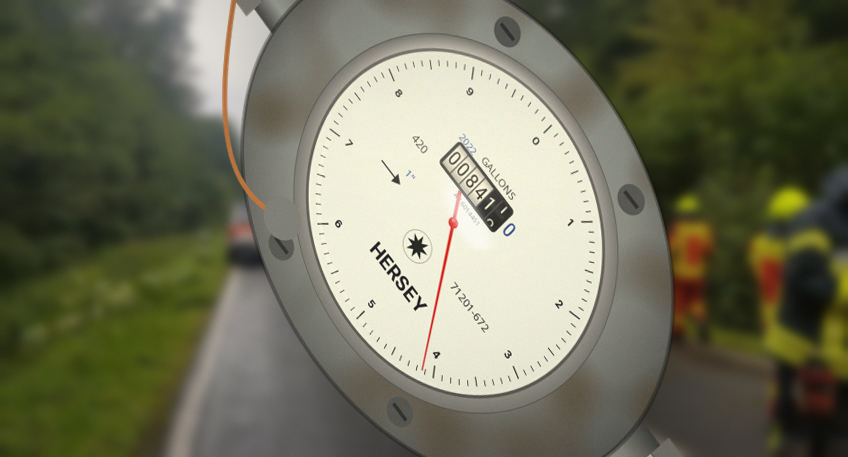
84114.1 gal
